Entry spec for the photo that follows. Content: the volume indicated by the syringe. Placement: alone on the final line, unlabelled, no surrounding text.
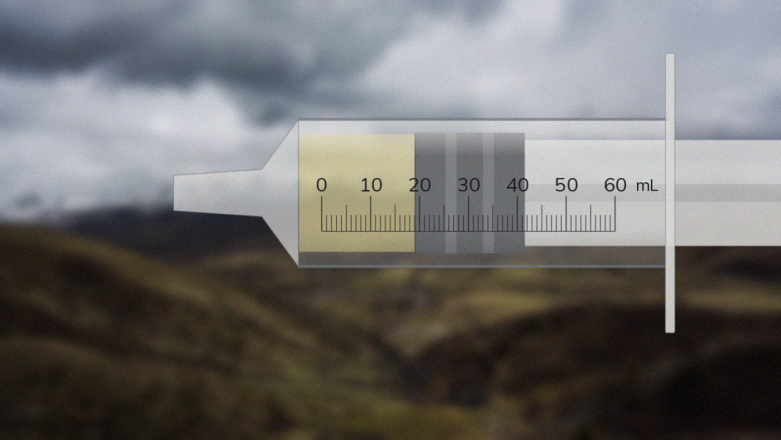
19 mL
